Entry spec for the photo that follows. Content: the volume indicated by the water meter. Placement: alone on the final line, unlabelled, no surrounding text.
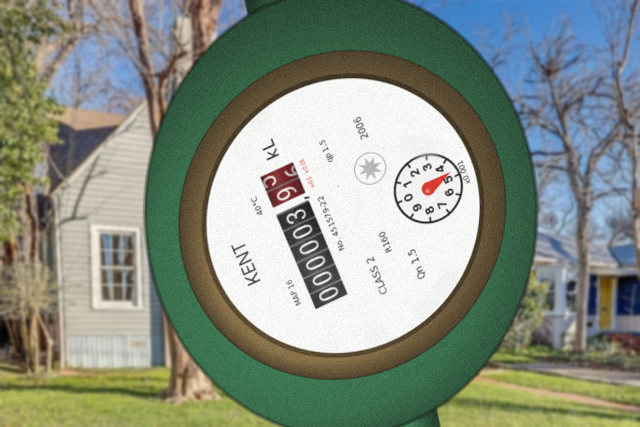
3.954 kL
